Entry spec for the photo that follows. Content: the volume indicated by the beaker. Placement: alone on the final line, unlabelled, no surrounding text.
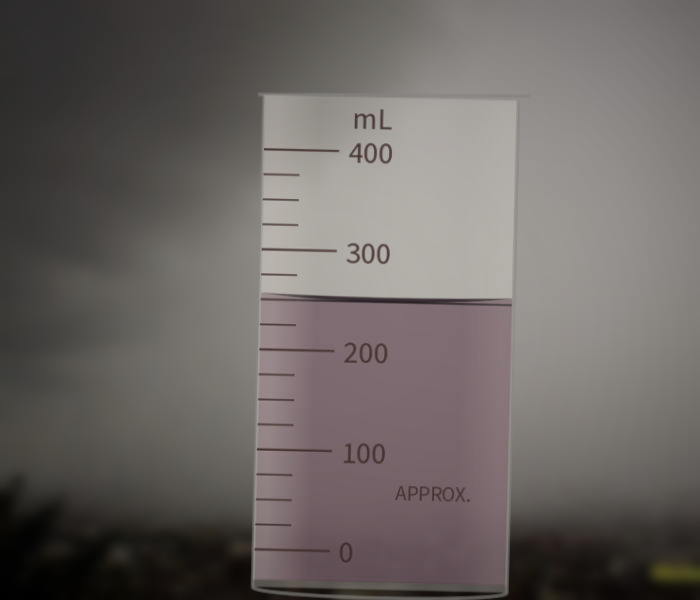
250 mL
